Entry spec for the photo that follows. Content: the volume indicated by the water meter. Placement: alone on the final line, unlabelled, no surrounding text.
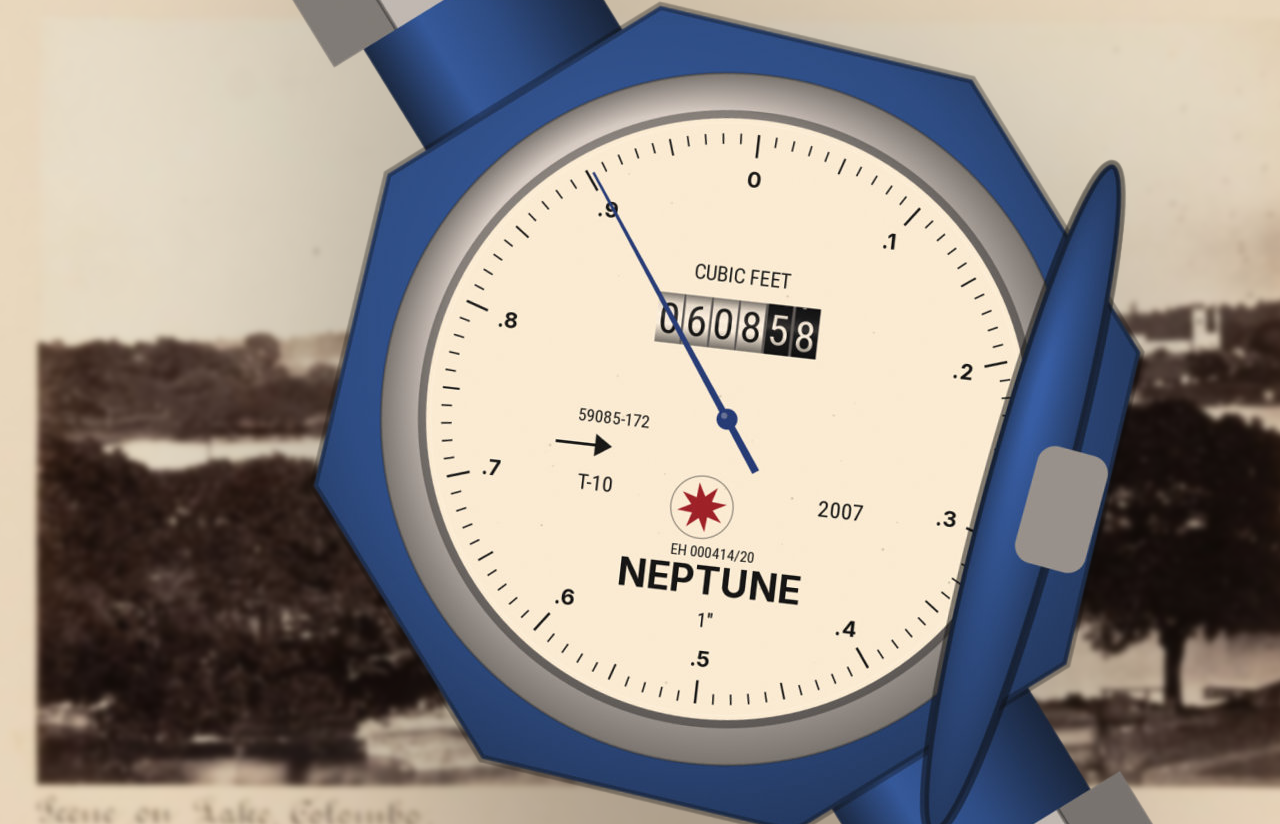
60857.90 ft³
